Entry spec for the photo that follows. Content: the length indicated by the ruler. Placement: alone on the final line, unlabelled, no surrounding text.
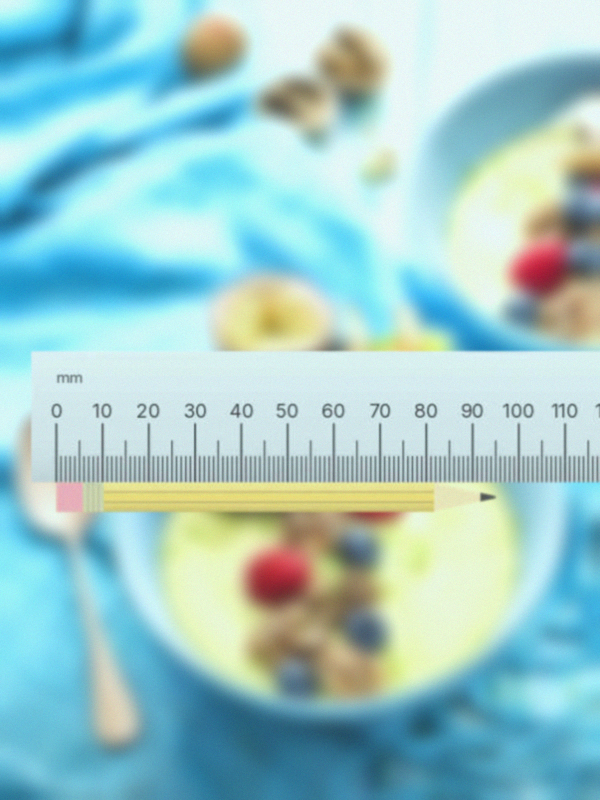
95 mm
